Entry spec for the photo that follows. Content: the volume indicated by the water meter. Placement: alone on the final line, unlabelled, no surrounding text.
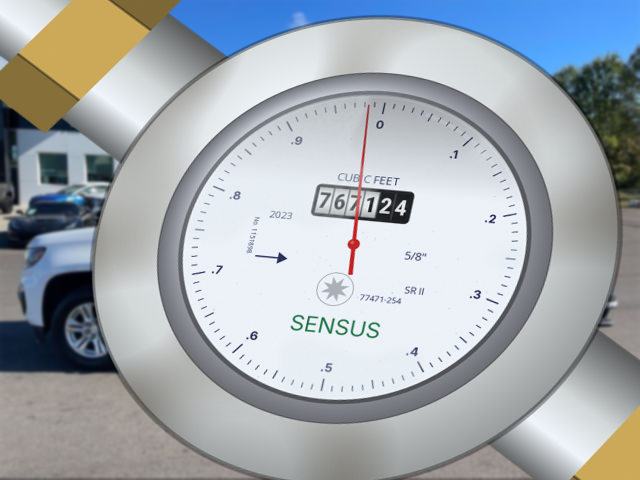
767123.98 ft³
